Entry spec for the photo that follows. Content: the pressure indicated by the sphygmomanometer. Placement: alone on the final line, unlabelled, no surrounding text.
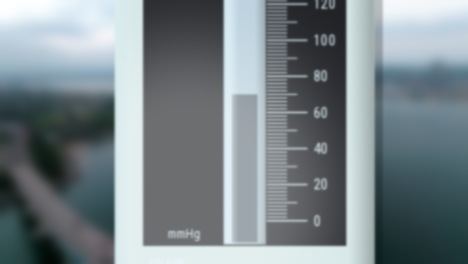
70 mmHg
